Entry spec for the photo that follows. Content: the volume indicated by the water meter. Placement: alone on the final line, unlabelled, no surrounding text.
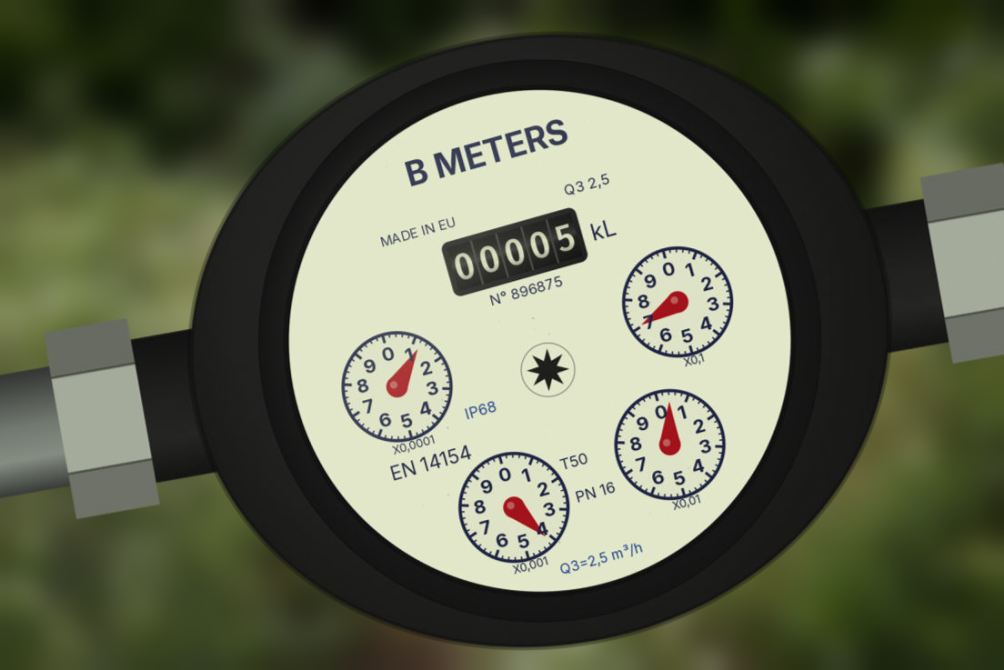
5.7041 kL
